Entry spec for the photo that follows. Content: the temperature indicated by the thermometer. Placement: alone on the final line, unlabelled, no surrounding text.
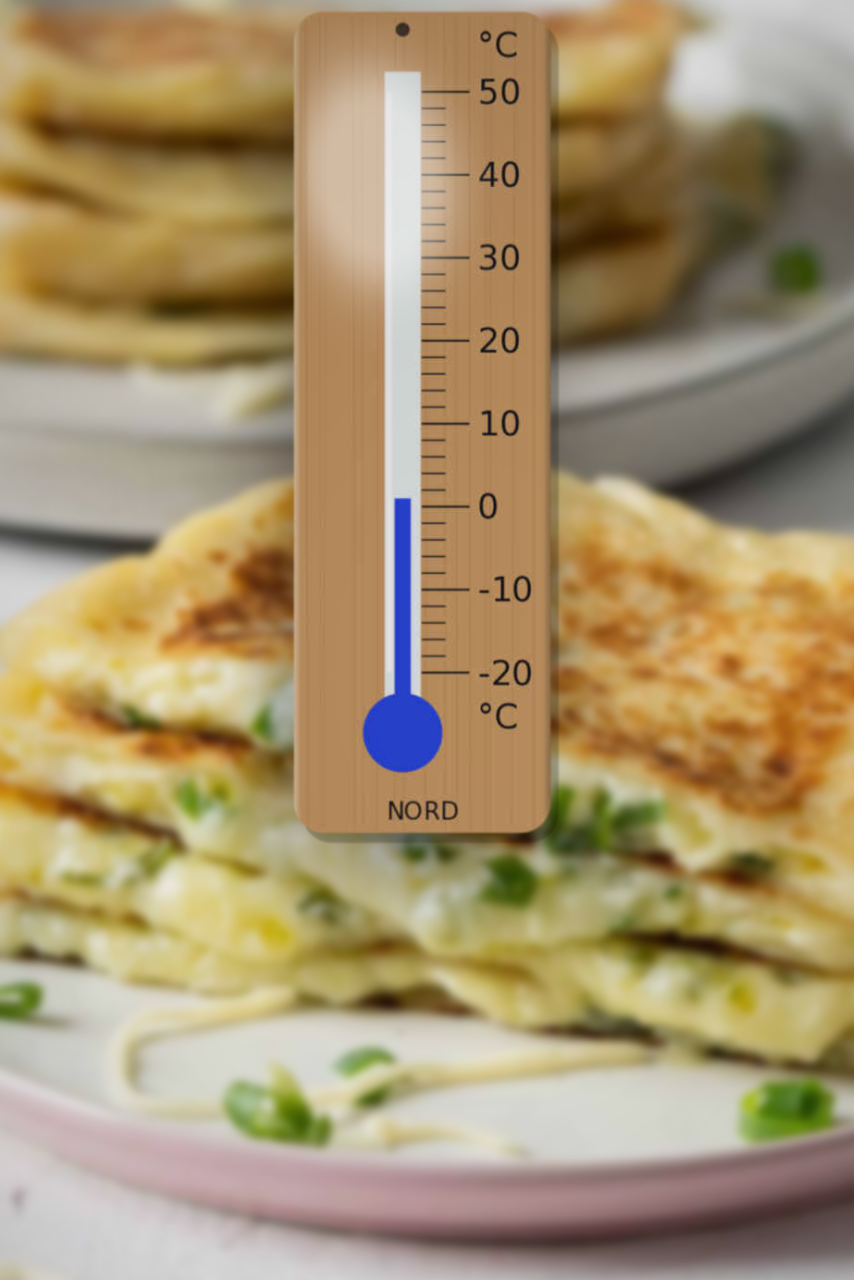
1 °C
